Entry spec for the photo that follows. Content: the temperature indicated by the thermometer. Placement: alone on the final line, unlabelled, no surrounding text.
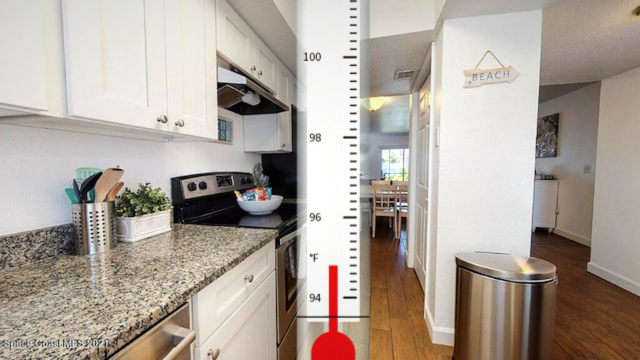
94.8 °F
